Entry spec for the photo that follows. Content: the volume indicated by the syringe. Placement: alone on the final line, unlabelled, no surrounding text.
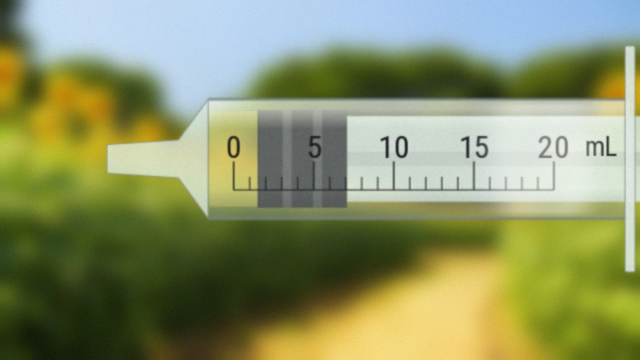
1.5 mL
